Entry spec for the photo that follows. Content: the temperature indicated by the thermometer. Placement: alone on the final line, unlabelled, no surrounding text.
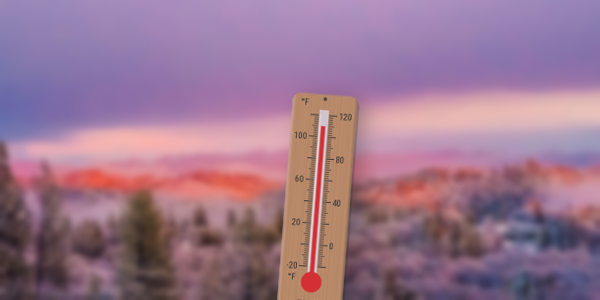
110 °F
